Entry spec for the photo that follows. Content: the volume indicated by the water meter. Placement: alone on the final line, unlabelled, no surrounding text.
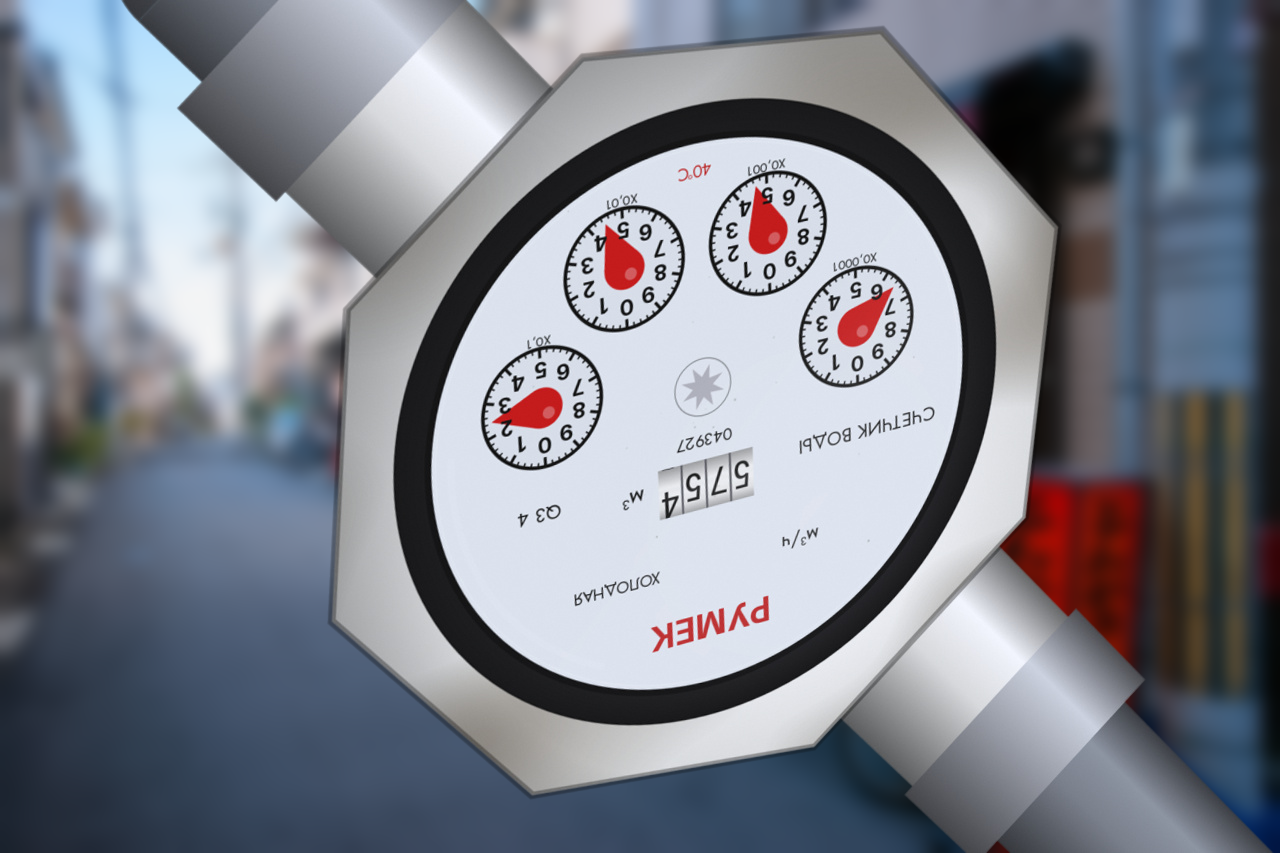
5754.2446 m³
